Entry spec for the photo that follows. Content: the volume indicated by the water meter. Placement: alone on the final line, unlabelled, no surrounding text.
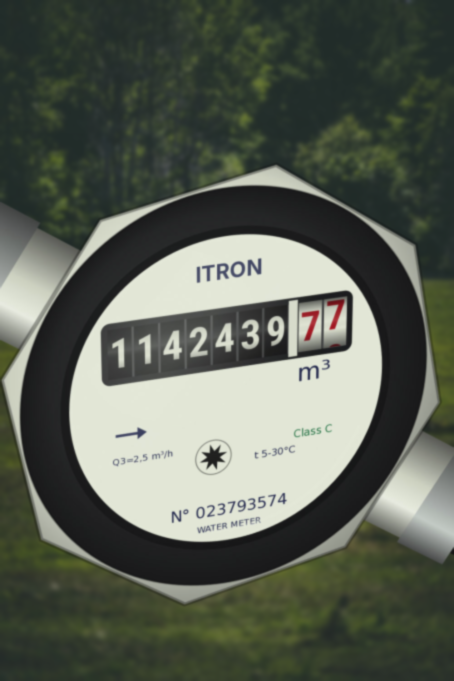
1142439.77 m³
